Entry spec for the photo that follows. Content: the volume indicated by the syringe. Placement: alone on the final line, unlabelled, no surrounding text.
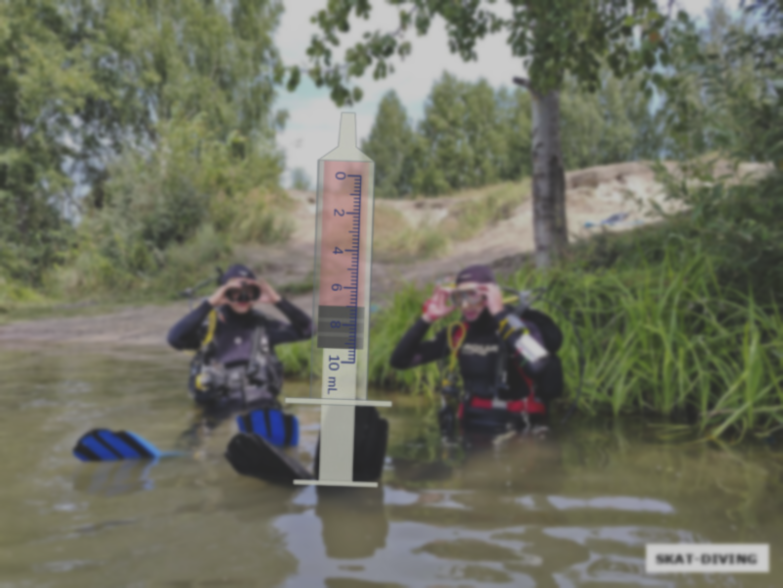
7 mL
